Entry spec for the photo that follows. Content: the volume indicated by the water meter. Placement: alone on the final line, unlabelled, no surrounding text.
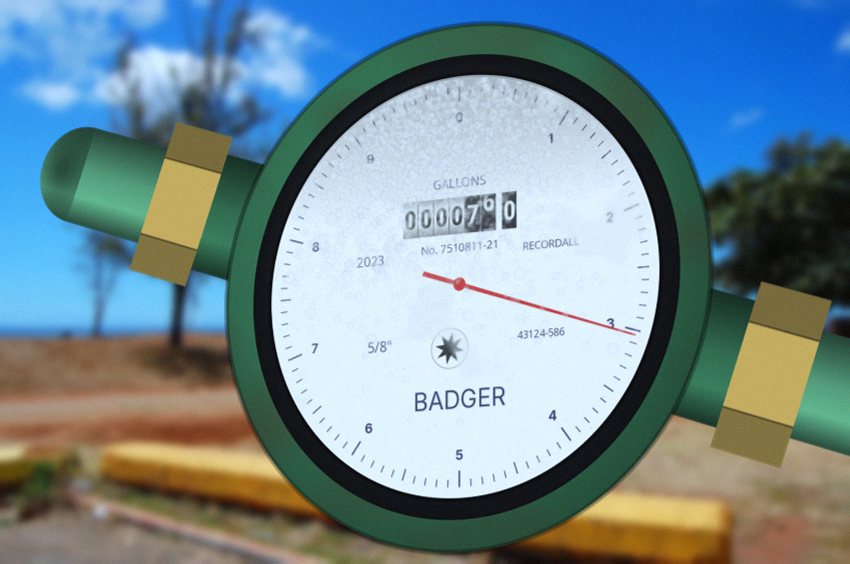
763.0 gal
